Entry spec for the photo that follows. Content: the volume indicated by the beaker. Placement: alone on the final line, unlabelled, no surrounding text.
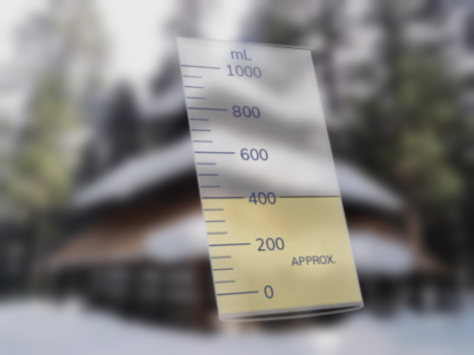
400 mL
